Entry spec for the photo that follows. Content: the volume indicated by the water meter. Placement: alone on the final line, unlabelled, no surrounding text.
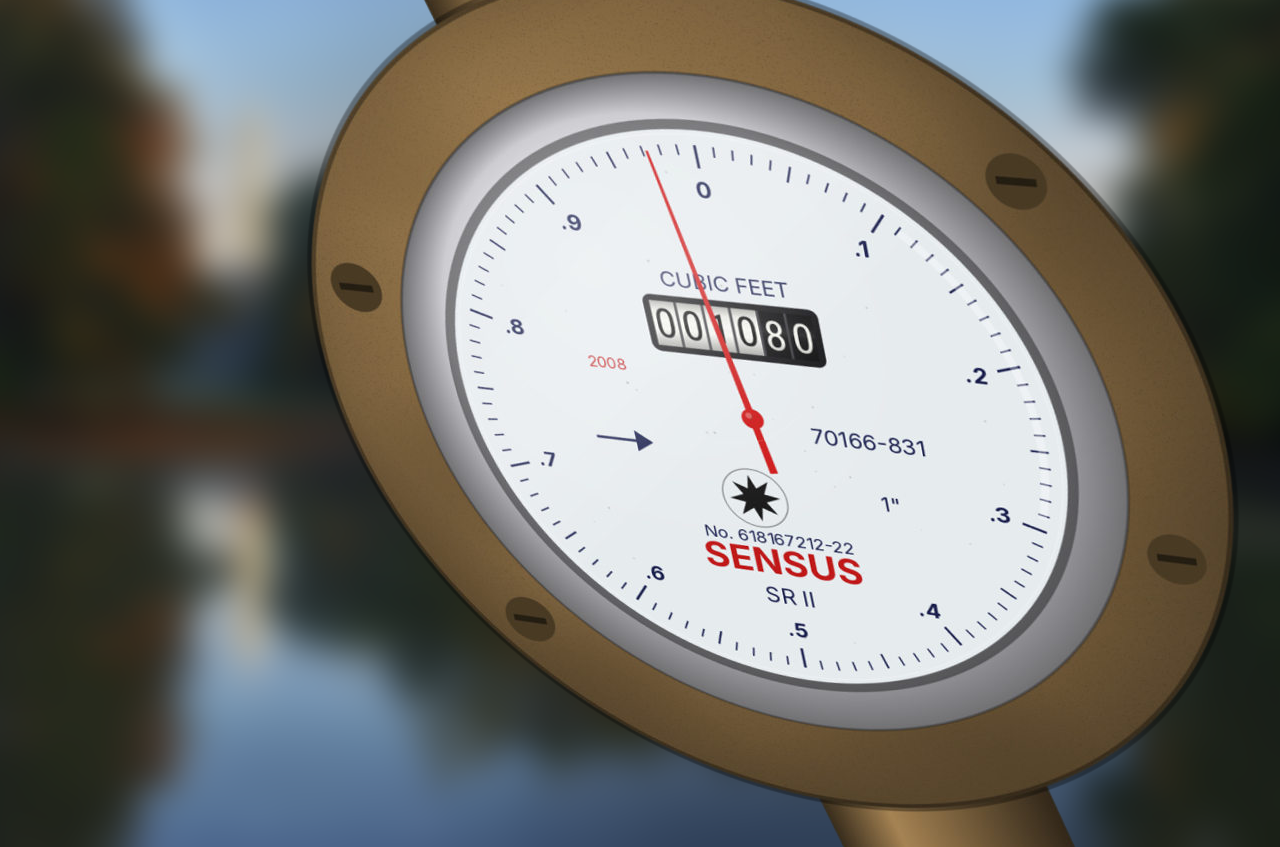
1079.97 ft³
